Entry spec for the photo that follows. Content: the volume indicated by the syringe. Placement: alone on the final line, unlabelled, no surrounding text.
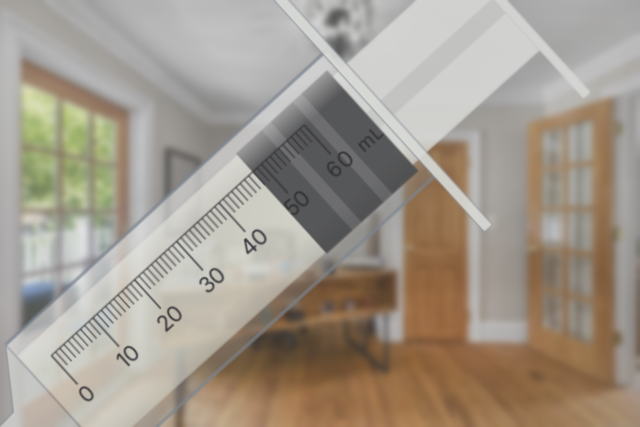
48 mL
